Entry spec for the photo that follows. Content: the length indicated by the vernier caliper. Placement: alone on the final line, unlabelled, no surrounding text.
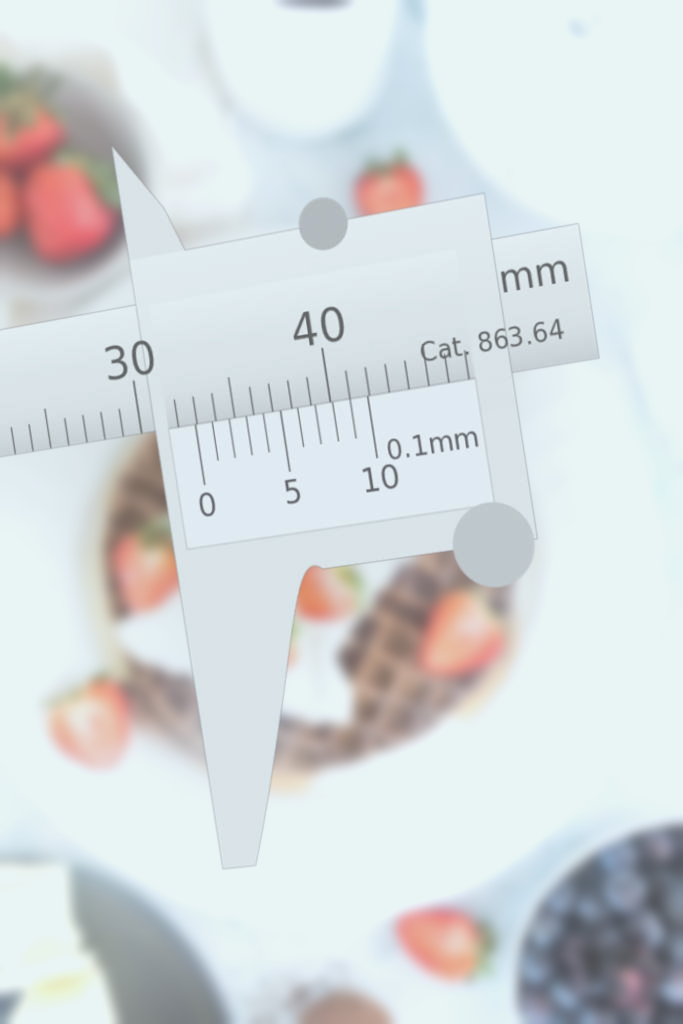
32.9 mm
